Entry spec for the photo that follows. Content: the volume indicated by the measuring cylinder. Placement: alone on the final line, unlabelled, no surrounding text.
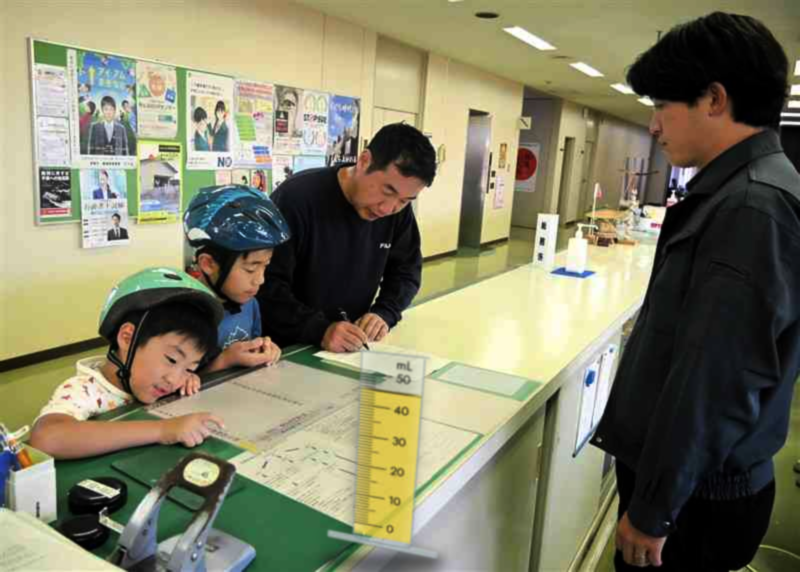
45 mL
